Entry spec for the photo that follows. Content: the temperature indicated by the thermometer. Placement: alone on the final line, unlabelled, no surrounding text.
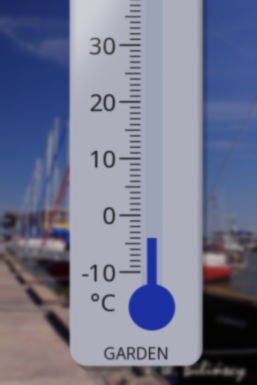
-4 °C
